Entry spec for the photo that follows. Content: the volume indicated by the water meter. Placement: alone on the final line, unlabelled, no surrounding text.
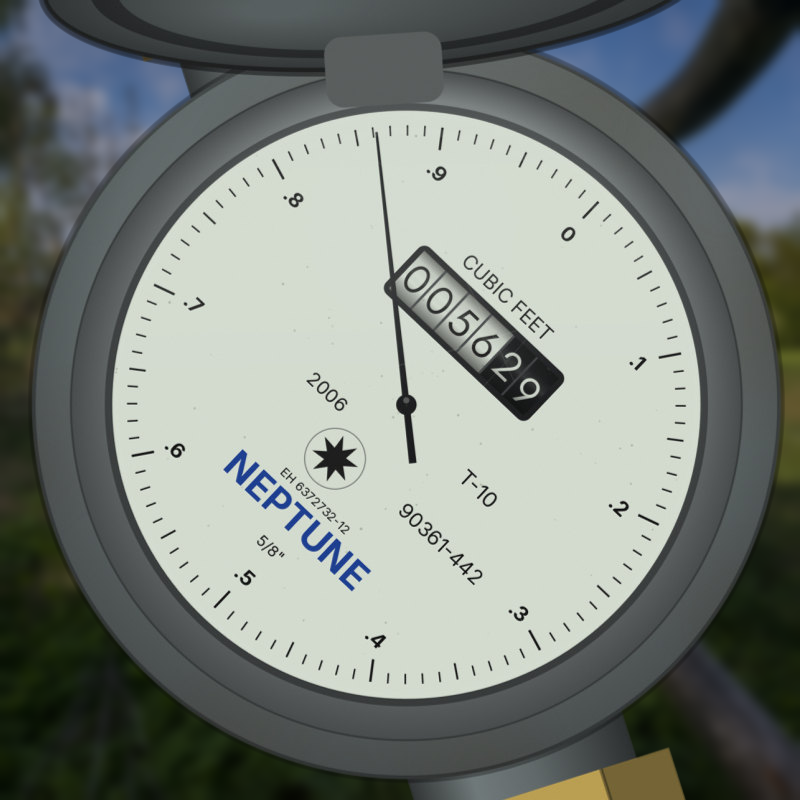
5628.86 ft³
